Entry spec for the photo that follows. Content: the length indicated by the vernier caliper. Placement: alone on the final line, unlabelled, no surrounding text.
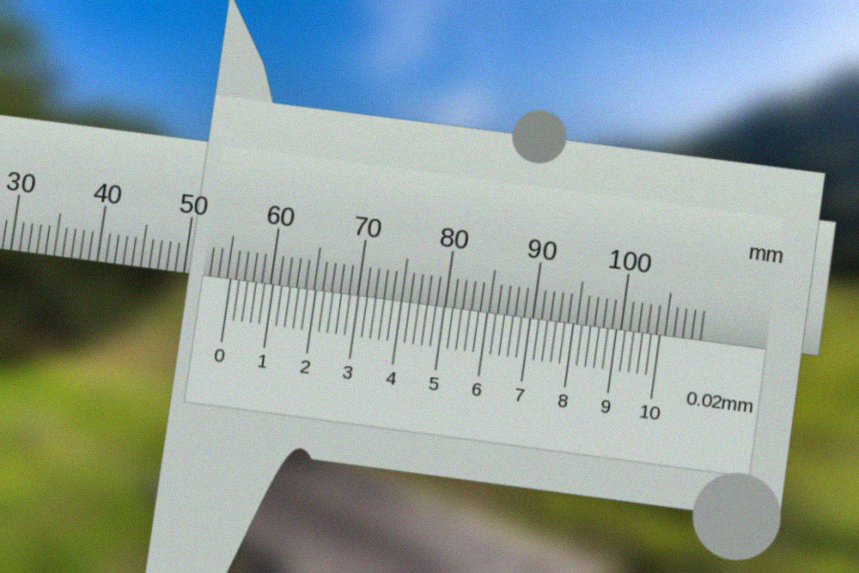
55.4 mm
